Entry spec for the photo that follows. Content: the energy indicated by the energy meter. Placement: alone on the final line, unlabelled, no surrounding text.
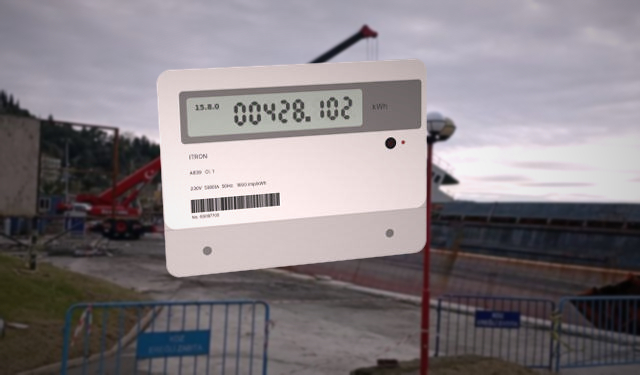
428.102 kWh
